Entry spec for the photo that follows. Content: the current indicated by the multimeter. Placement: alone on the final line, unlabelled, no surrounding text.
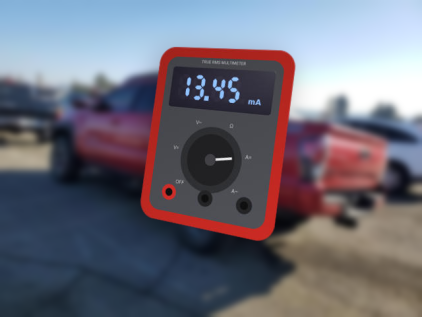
13.45 mA
